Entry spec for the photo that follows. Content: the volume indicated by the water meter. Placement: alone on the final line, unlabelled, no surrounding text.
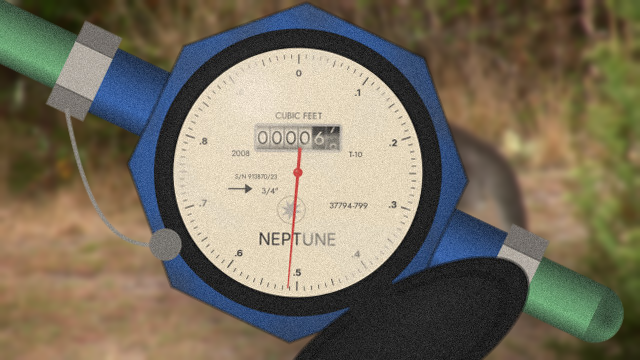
67.51 ft³
